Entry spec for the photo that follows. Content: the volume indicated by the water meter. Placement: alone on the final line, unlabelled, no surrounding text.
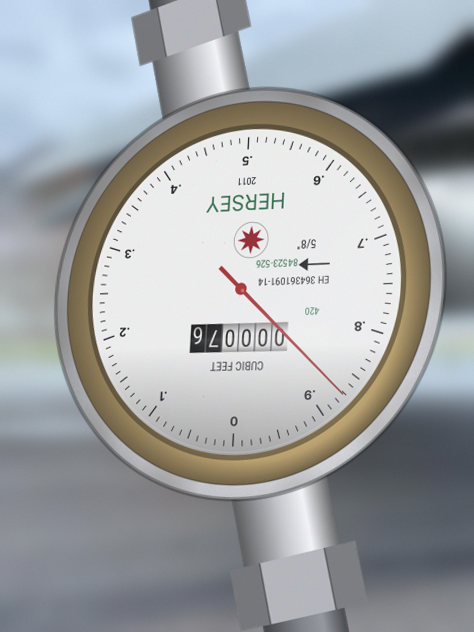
75.87 ft³
